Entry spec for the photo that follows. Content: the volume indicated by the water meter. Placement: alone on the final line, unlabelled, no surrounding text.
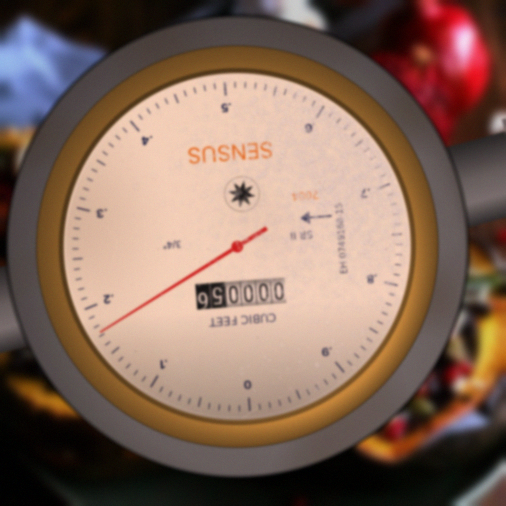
56.17 ft³
